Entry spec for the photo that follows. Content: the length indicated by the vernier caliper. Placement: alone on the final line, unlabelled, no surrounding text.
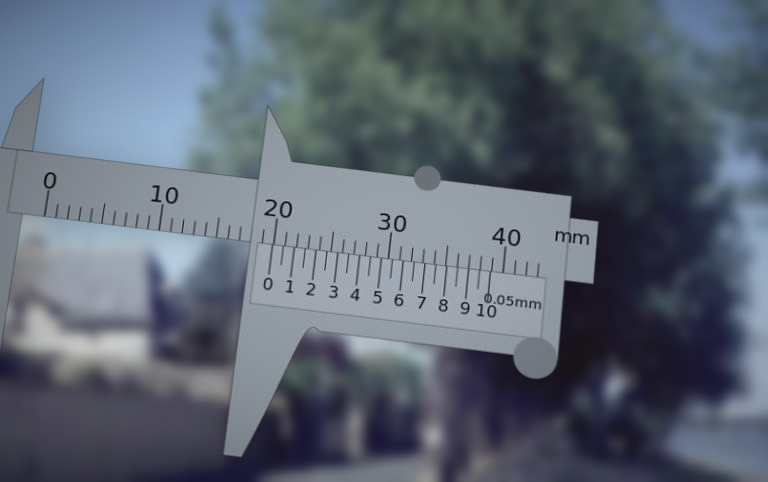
19.9 mm
